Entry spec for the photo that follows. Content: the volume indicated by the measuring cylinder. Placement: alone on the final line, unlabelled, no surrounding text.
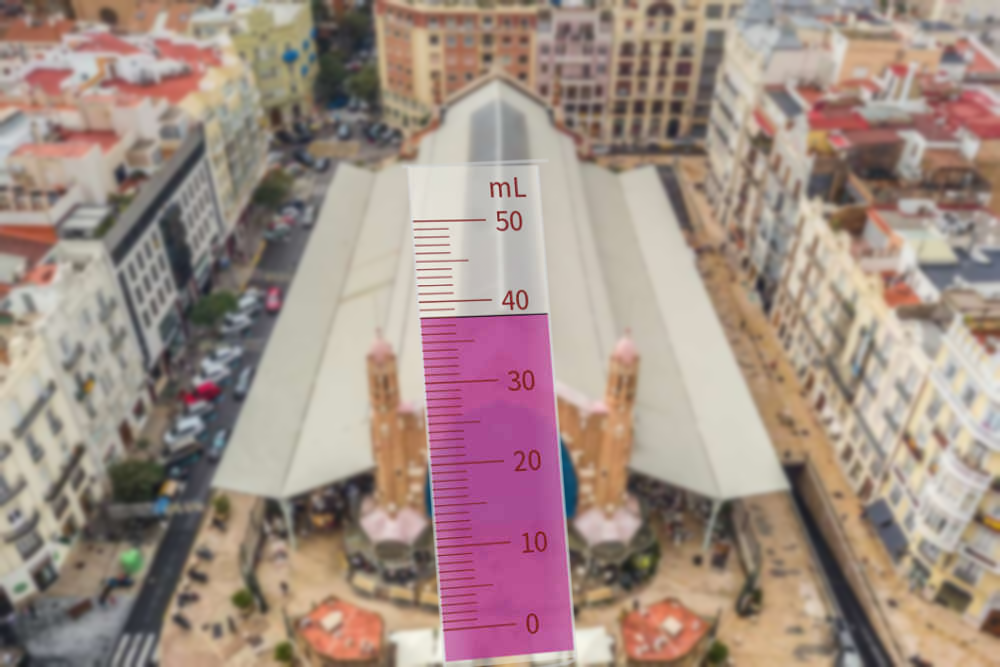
38 mL
